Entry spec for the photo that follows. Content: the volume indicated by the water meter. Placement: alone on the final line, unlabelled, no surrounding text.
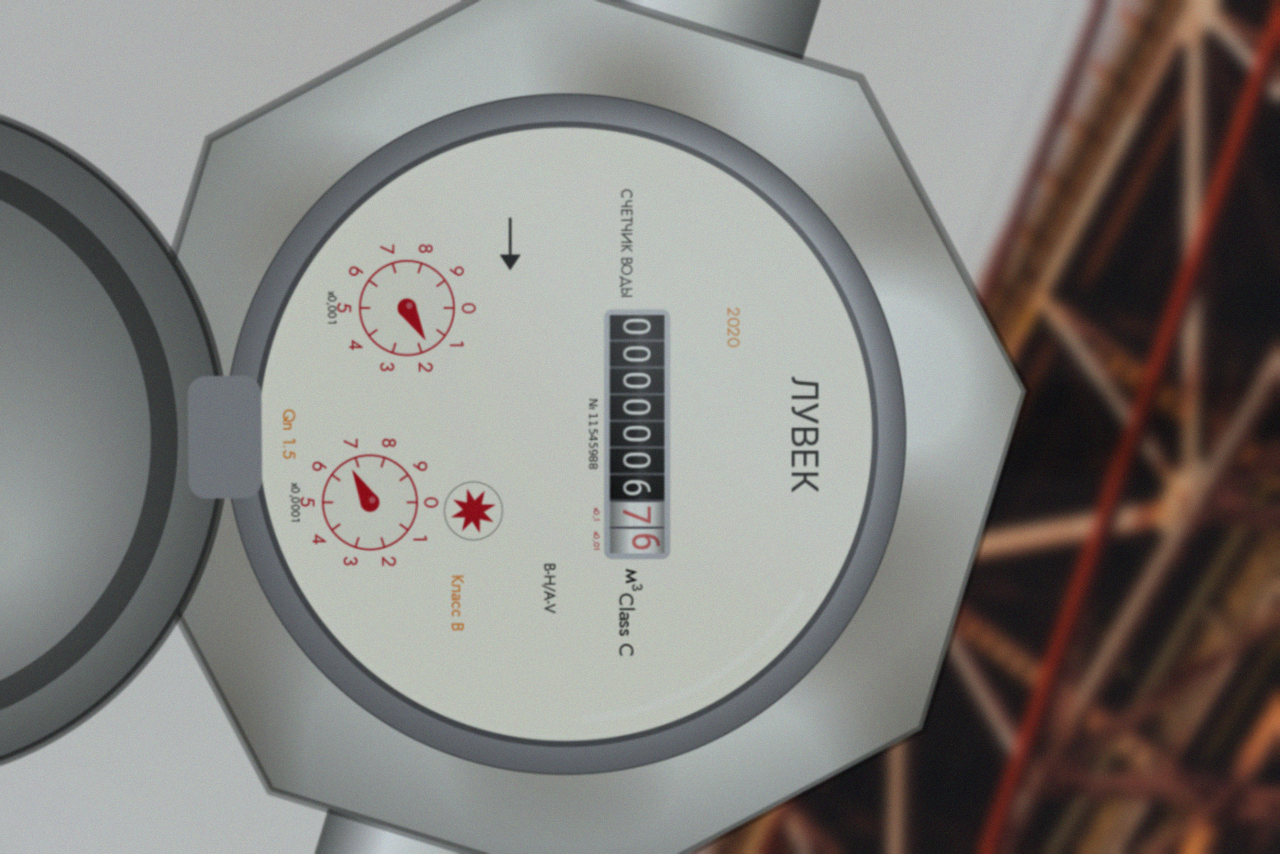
6.7616 m³
